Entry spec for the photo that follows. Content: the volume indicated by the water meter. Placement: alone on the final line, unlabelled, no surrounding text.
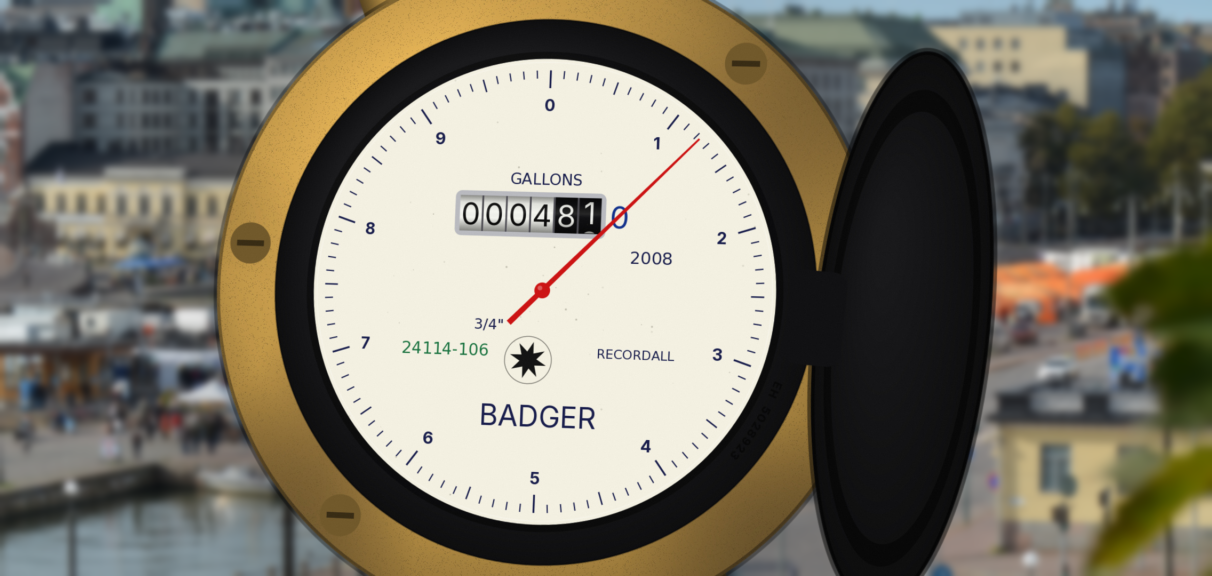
4811.2 gal
